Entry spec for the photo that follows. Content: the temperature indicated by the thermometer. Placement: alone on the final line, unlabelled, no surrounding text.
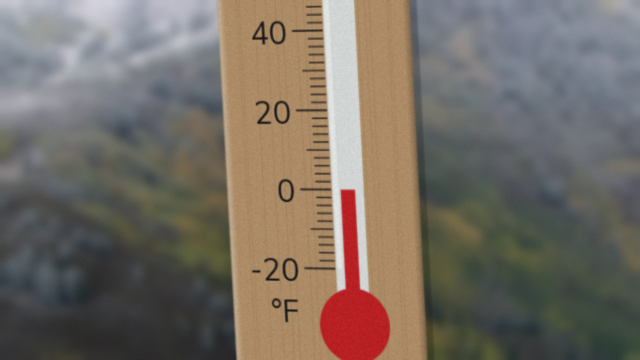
0 °F
